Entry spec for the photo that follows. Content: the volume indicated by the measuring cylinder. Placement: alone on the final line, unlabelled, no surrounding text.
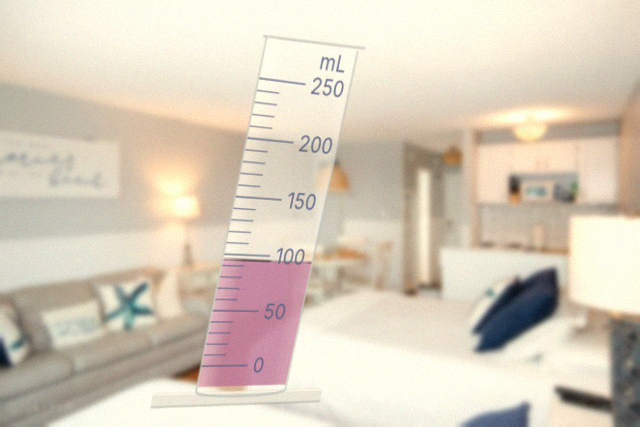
95 mL
